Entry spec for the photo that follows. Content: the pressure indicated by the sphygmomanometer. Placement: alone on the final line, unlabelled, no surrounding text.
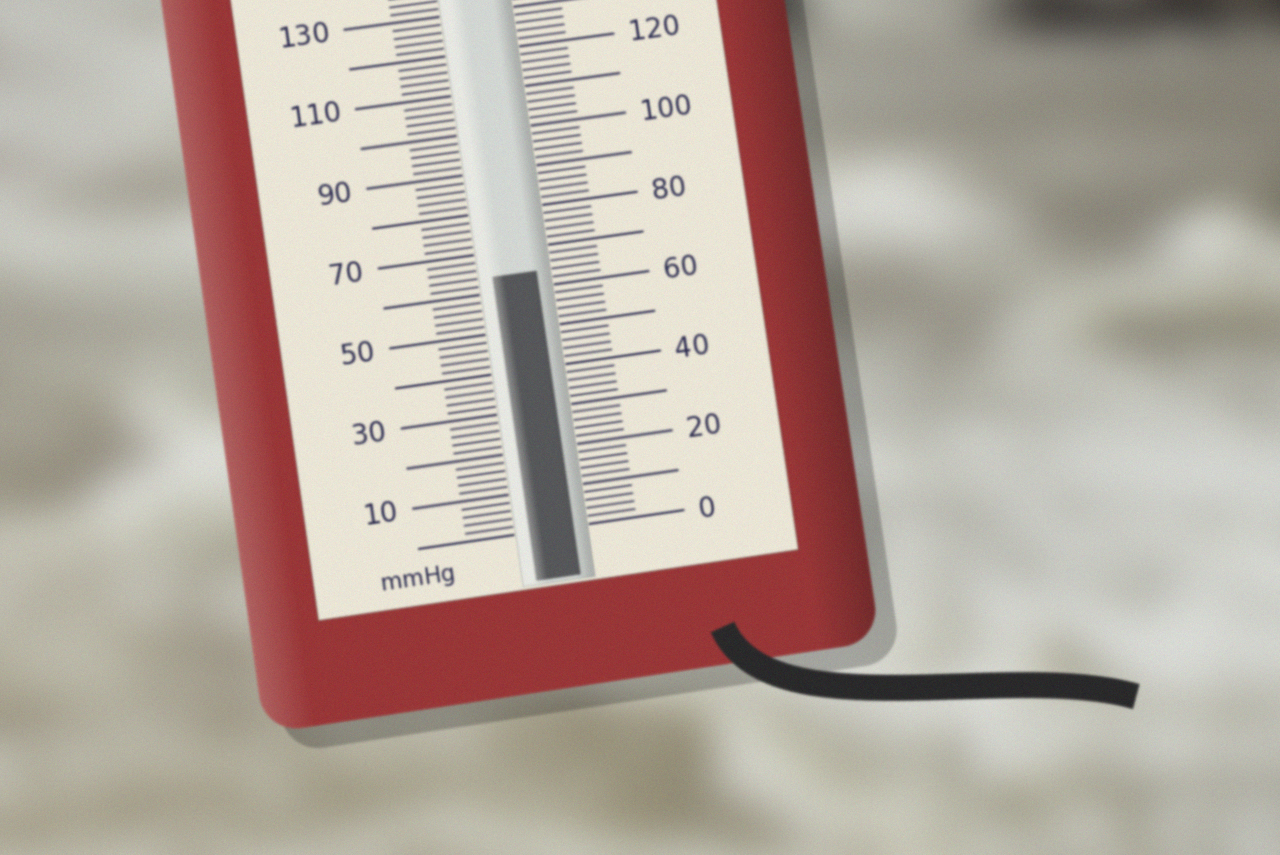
64 mmHg
